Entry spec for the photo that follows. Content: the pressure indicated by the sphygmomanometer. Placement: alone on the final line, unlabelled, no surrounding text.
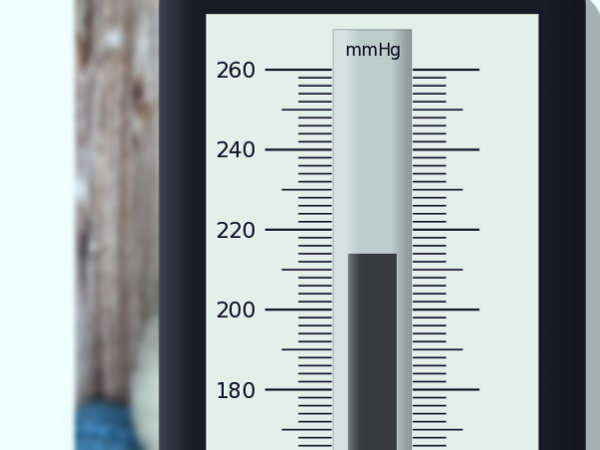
214 mmHg
